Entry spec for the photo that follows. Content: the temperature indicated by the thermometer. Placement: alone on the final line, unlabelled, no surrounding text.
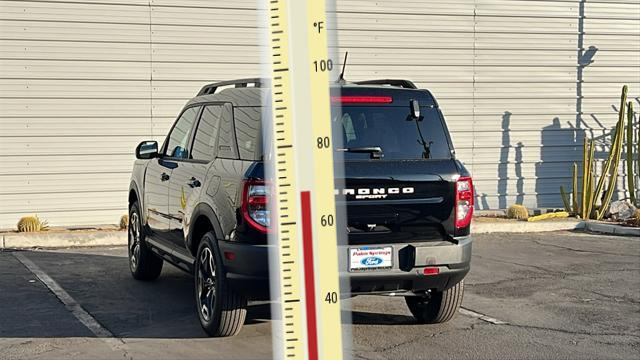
68 °F
